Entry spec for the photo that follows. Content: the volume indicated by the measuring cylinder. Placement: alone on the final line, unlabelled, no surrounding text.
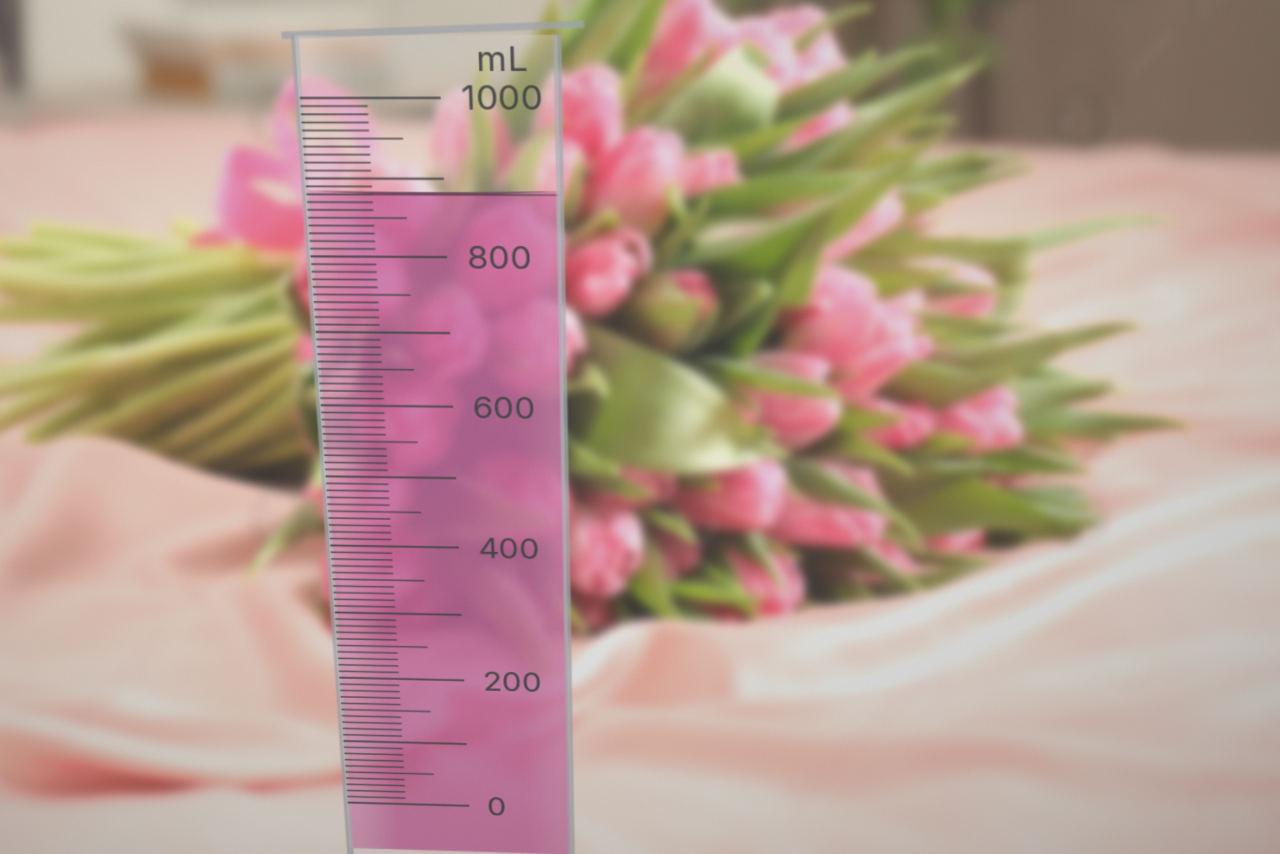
880 mL
